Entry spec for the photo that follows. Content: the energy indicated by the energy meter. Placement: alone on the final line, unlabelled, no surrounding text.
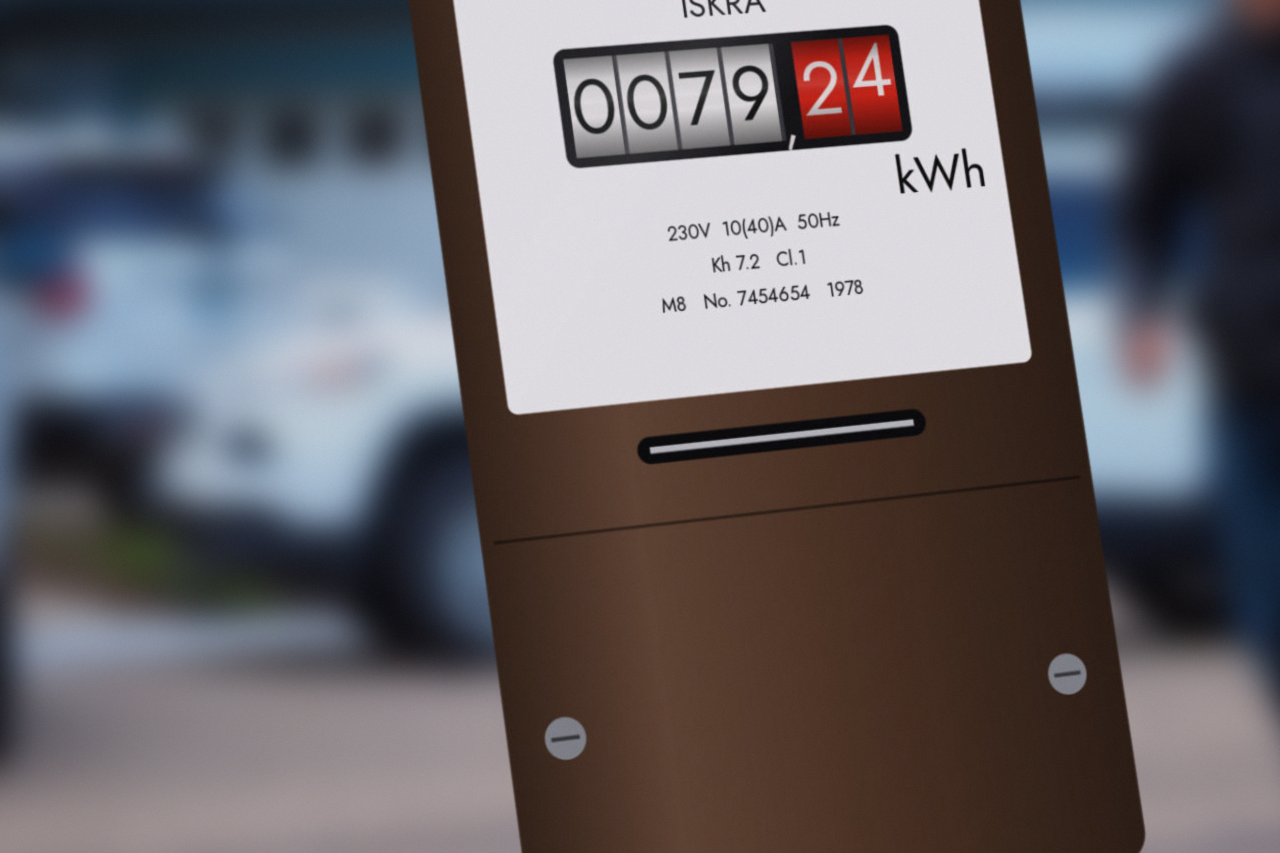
79.24 kWh
